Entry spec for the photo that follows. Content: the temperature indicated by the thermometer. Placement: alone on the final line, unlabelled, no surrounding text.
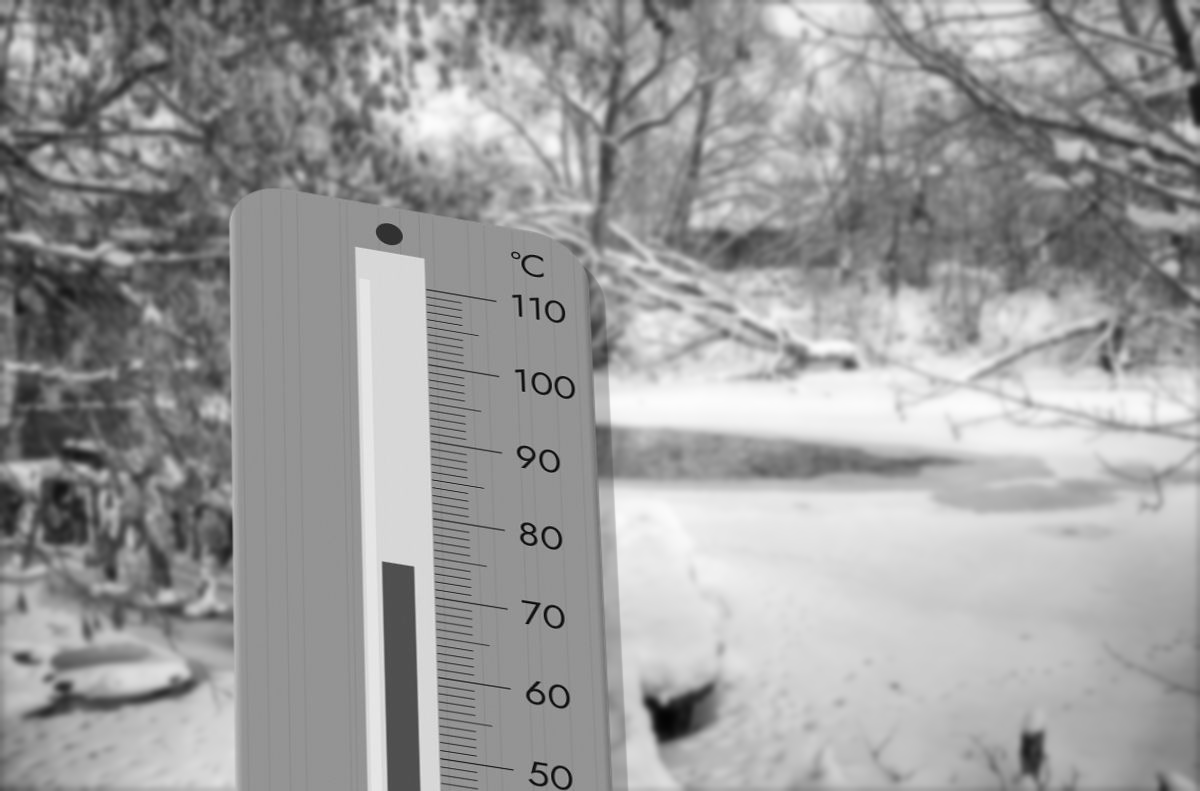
73.5 °C
